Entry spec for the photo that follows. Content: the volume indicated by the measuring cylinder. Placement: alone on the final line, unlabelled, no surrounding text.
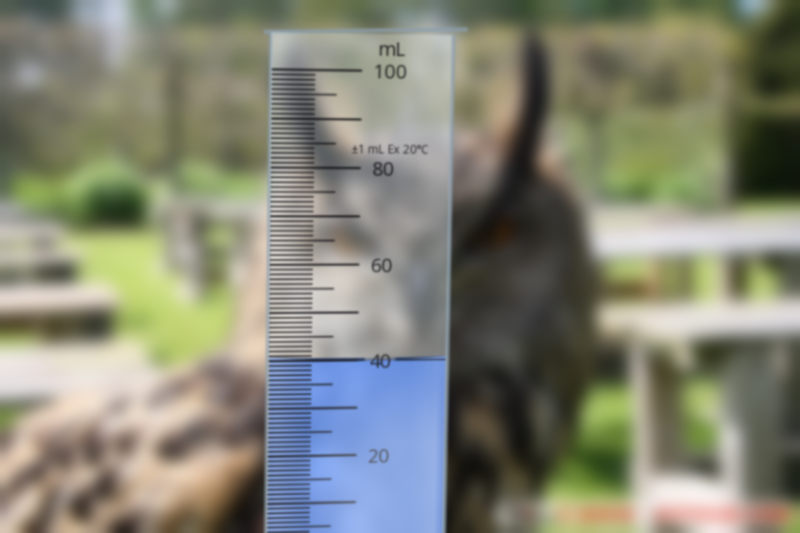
40 mL
